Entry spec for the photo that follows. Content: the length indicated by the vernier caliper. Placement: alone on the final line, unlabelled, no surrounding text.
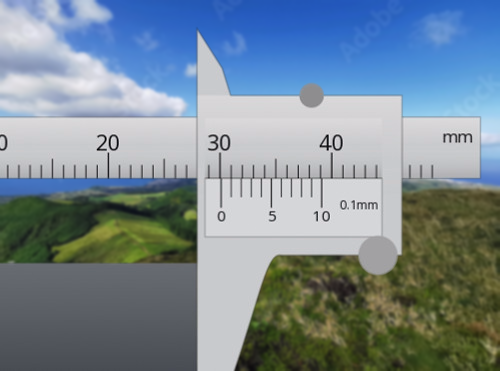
30.1 mm
